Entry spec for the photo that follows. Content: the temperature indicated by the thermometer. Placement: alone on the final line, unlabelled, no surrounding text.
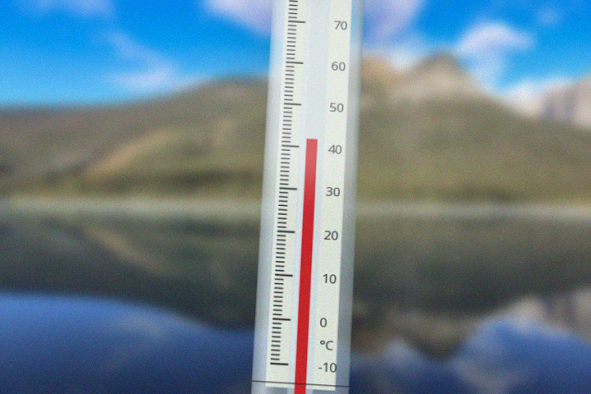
42 °C
